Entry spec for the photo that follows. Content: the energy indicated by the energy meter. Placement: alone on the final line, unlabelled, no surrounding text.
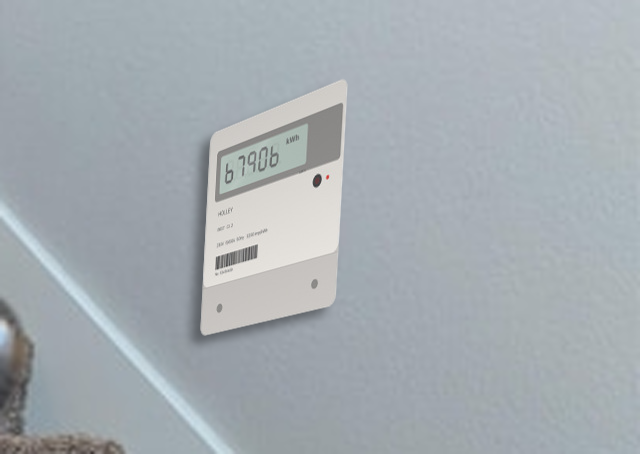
67906 kWh
